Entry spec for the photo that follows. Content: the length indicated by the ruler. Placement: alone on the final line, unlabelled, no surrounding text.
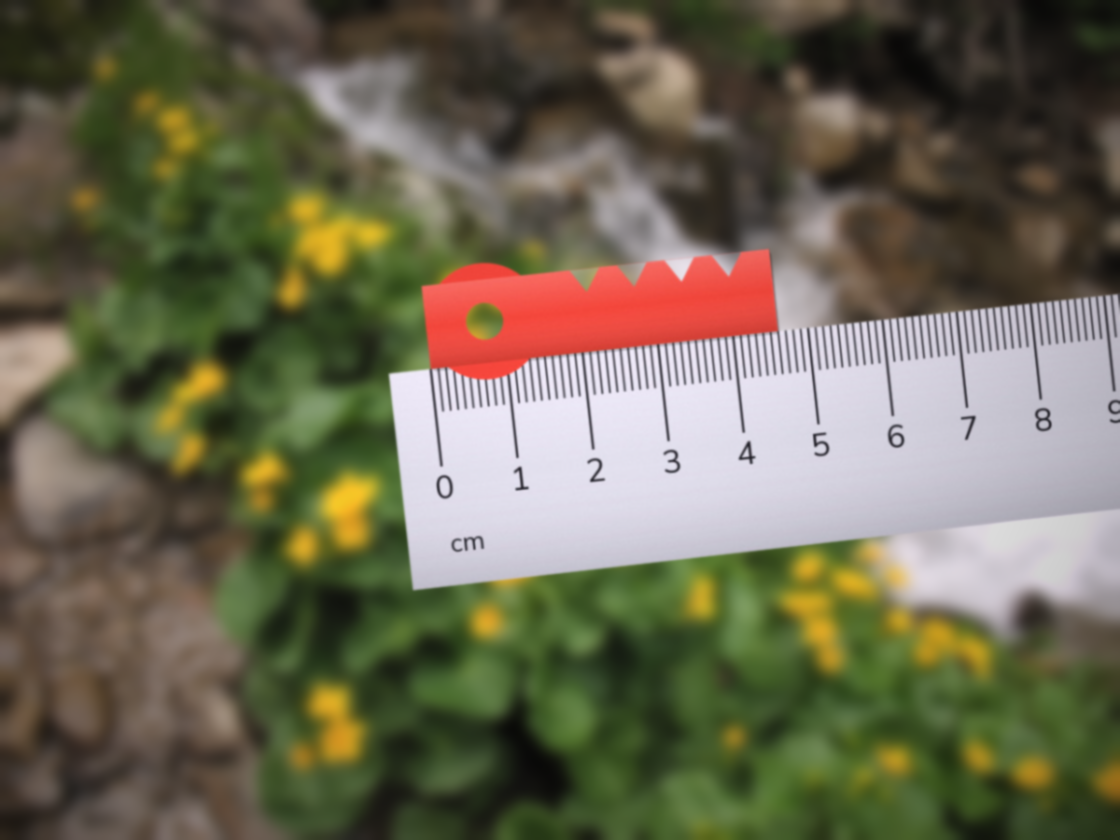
4.6 cm
